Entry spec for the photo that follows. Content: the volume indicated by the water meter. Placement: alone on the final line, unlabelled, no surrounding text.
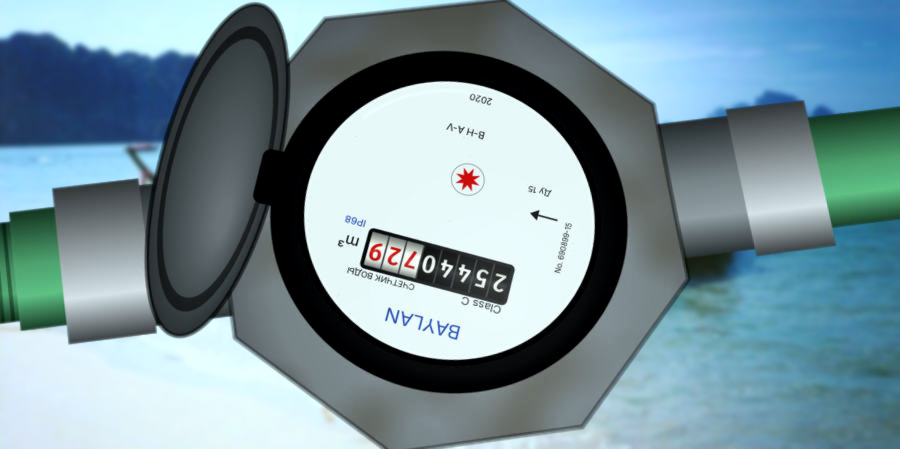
25440.729 m³
